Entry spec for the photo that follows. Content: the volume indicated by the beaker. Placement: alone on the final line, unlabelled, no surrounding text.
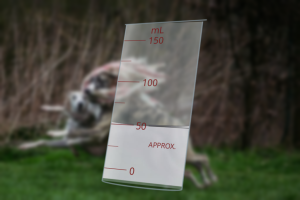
50 mL
